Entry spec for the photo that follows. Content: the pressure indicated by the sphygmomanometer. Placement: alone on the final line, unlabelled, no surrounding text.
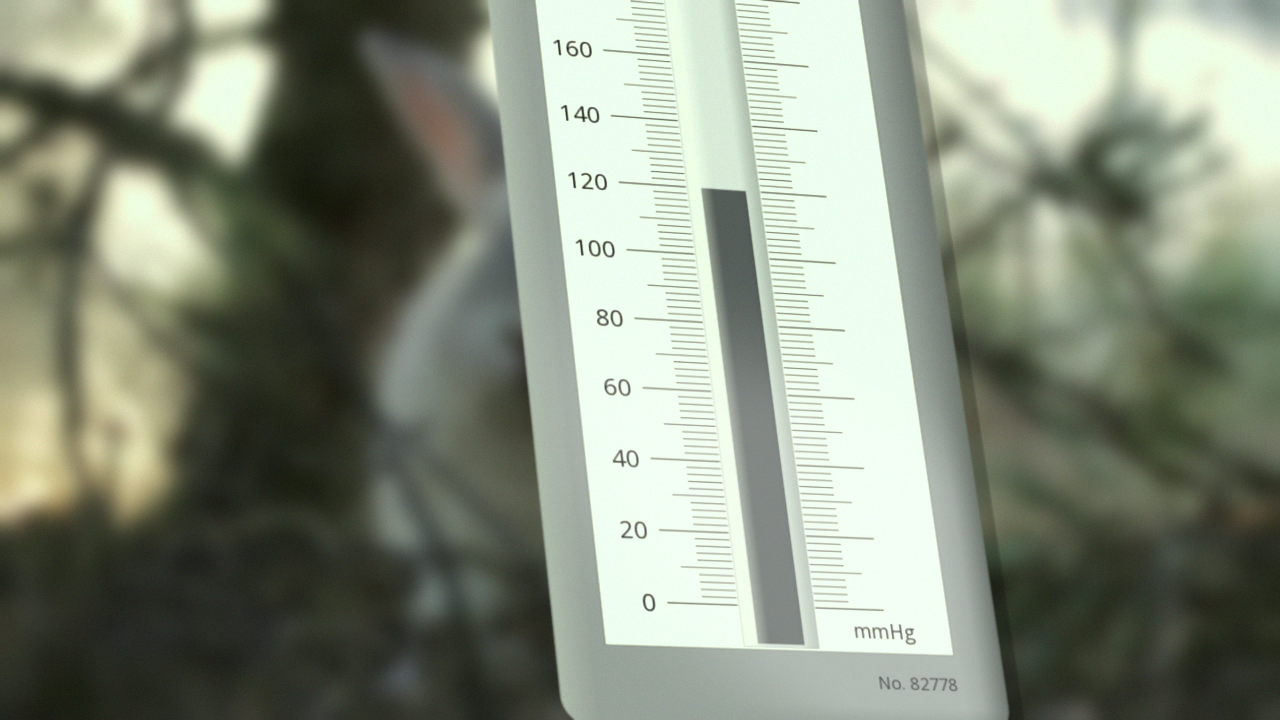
120 mmHg
